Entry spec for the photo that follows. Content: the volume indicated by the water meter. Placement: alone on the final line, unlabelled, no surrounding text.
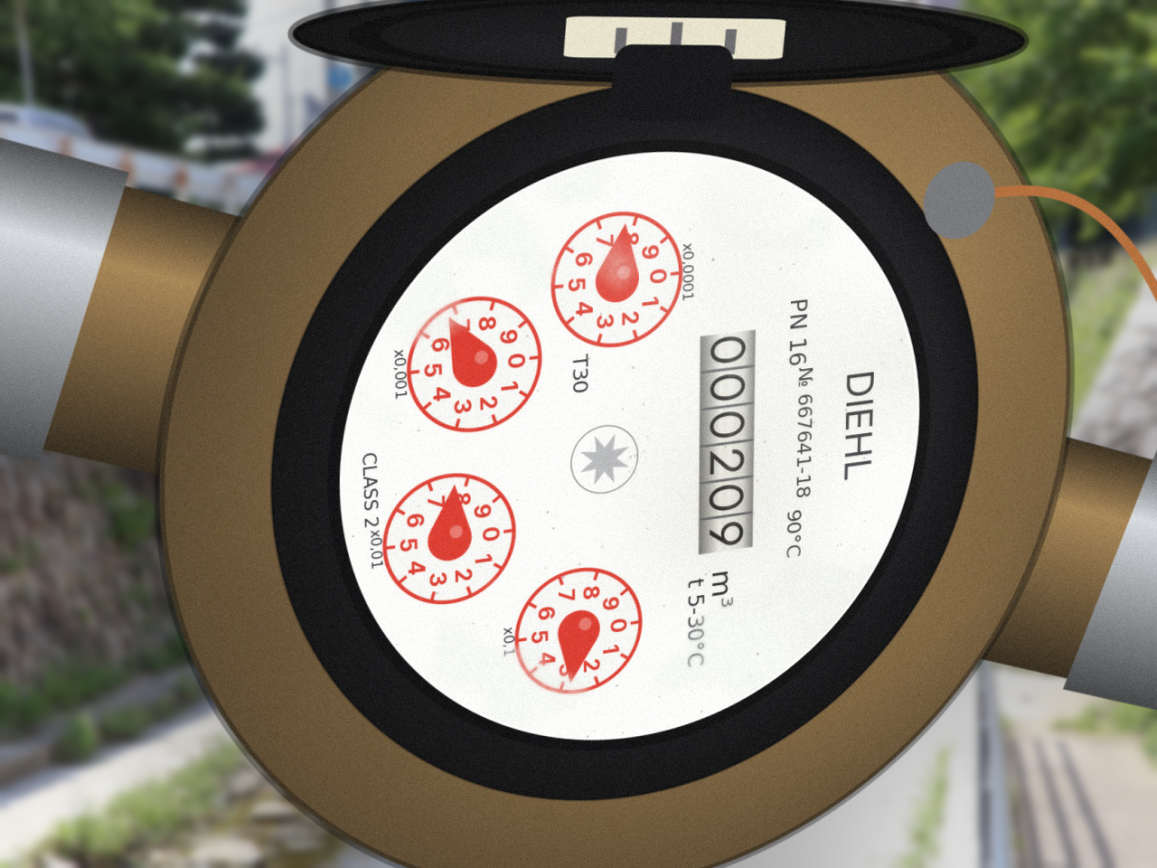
209.2767 m³
